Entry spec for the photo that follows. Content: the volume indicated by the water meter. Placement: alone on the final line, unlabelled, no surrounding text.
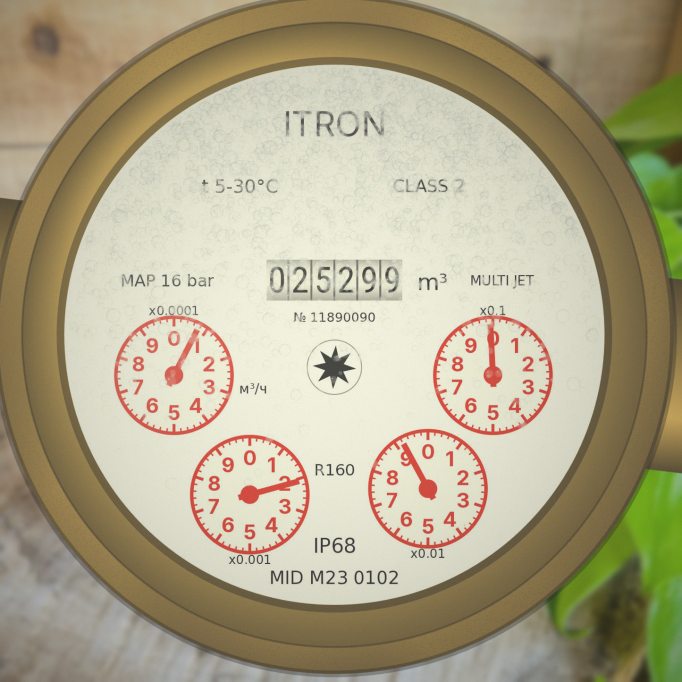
25298.9920 m³
